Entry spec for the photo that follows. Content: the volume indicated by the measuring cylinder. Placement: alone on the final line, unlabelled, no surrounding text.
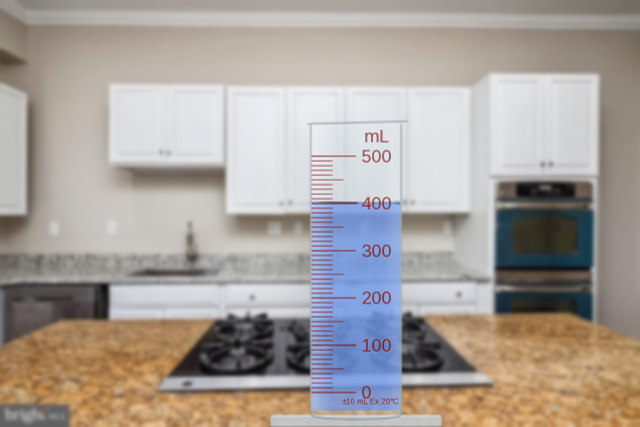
400 mL
